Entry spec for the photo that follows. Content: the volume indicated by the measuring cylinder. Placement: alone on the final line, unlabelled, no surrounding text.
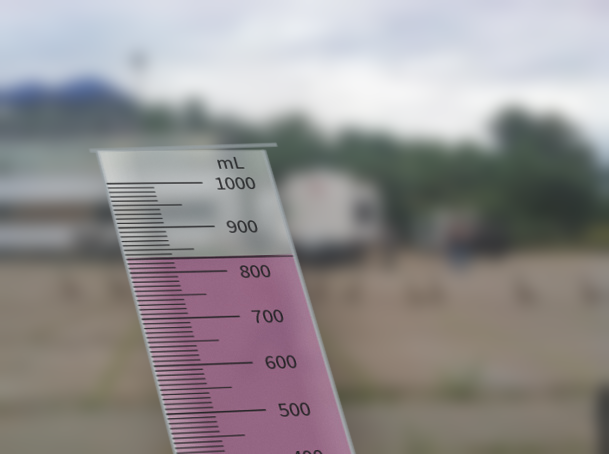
830 mL
